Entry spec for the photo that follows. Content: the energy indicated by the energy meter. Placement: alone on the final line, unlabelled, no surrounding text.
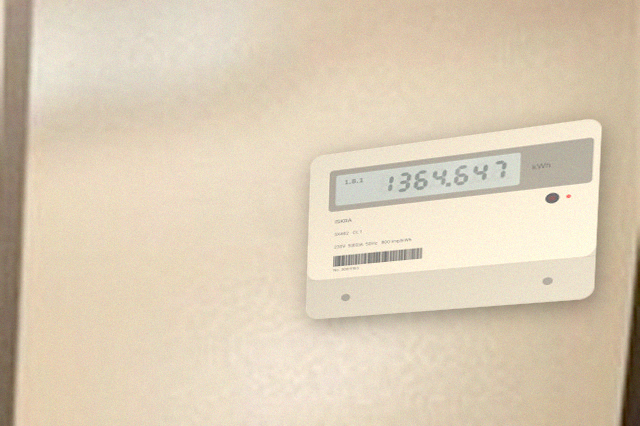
1364.647 kWh
